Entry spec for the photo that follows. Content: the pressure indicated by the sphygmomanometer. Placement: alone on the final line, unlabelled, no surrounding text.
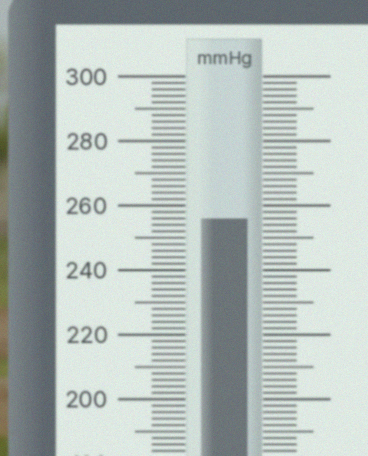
256 mmHg
